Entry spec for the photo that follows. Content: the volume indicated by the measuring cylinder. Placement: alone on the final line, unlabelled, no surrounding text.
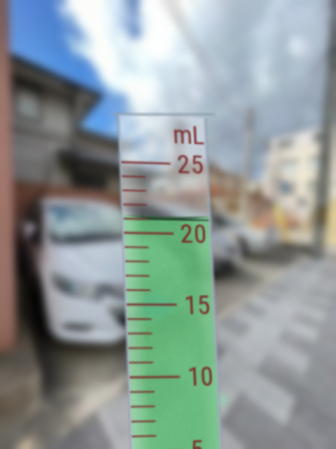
21 mL
